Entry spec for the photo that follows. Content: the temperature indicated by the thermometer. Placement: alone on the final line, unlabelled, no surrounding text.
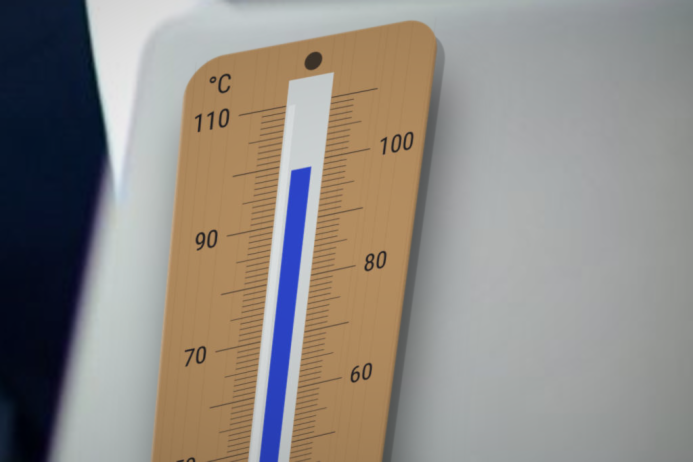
99 °C
